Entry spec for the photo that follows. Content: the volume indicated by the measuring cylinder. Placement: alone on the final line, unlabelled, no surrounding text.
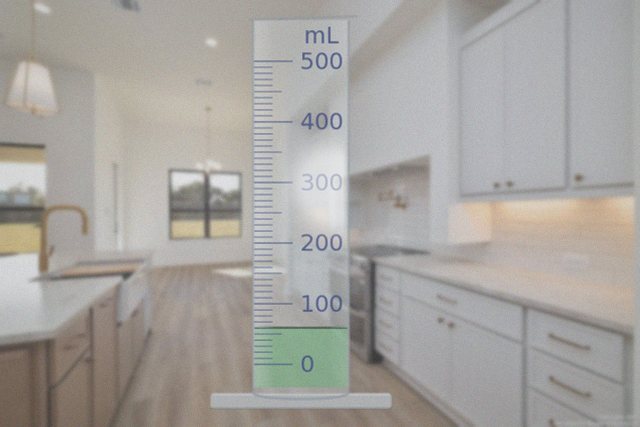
60 mL
